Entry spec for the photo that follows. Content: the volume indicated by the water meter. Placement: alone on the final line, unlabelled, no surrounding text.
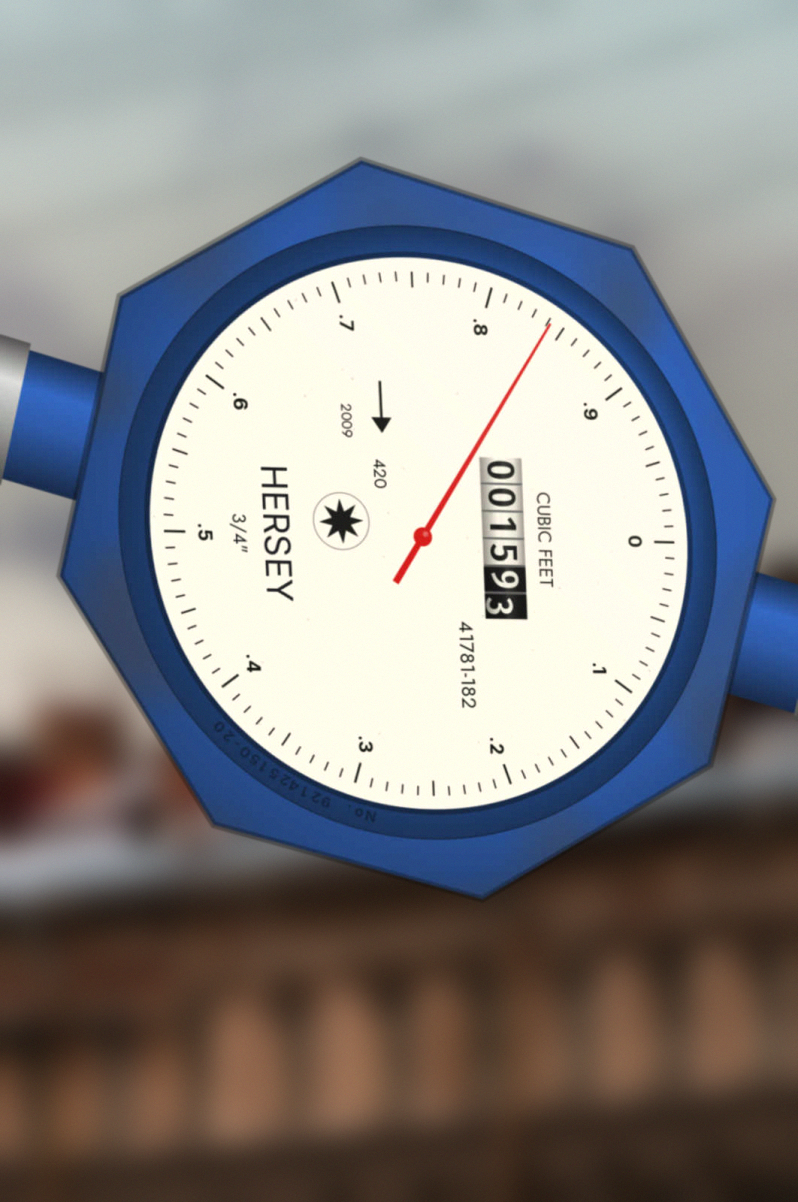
1592.84 ft³
